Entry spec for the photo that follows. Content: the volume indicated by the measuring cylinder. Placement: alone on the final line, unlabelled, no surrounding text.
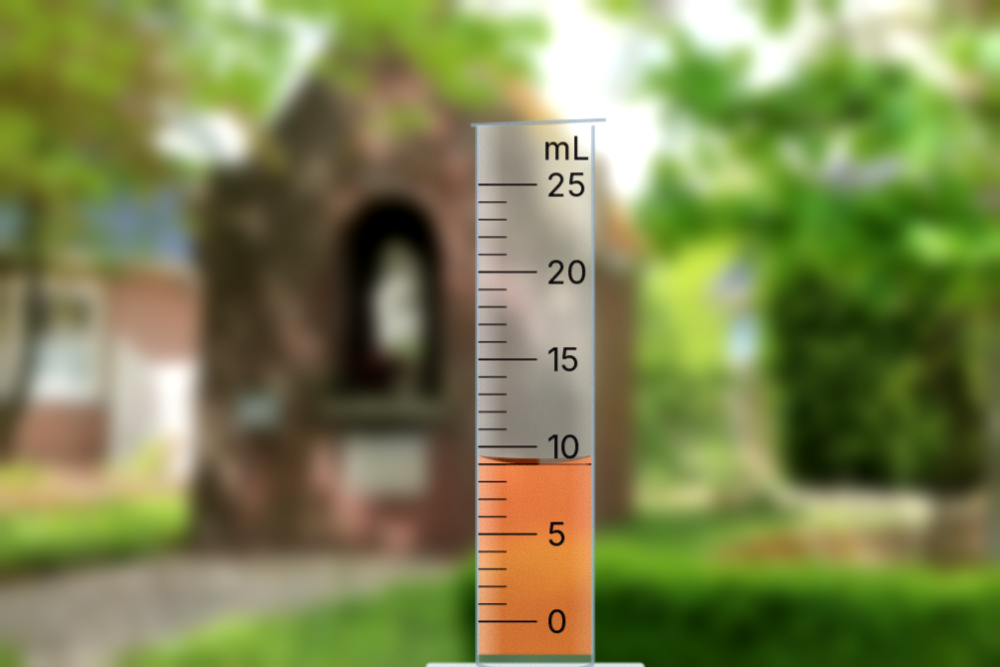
9 mL
